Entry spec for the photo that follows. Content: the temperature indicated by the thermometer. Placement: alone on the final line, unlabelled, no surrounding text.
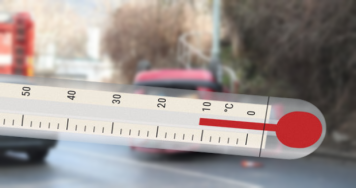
11 °C
